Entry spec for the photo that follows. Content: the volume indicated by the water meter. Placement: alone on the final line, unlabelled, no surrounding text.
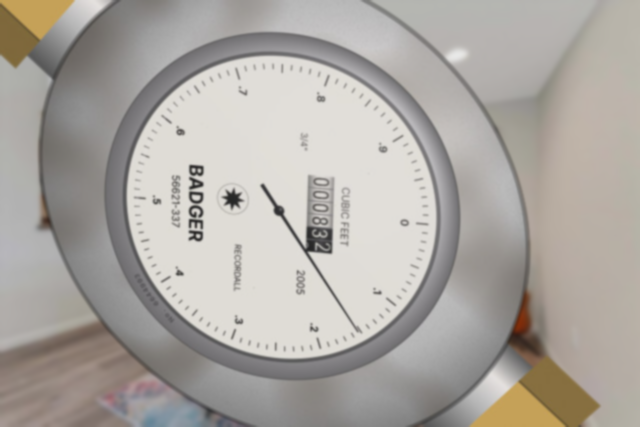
832.15 ft³
